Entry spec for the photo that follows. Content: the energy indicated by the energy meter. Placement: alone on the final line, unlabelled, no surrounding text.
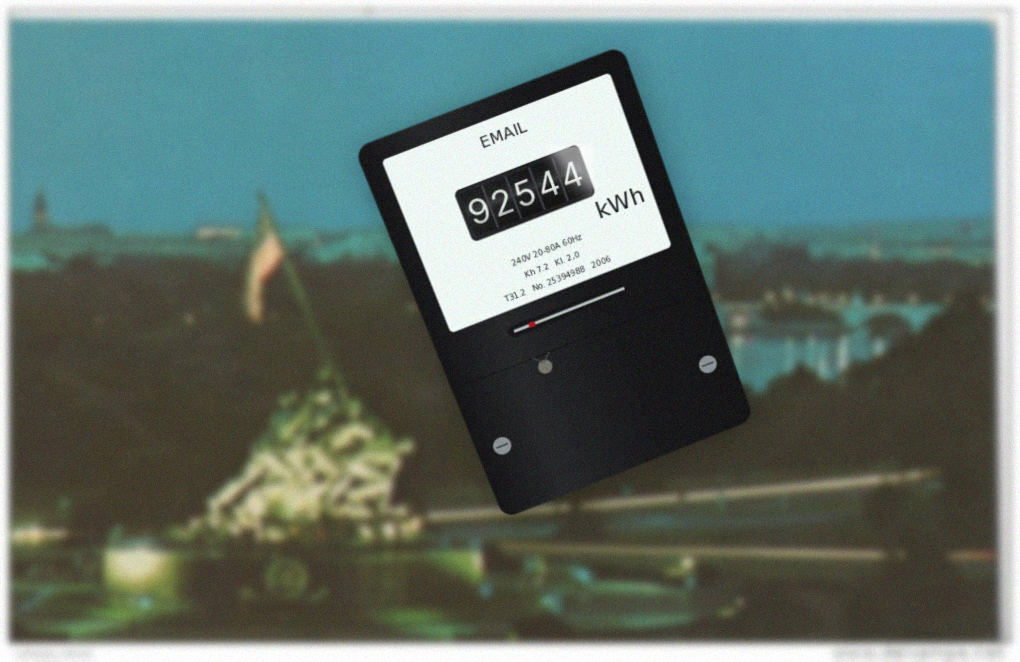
92544 kWh
